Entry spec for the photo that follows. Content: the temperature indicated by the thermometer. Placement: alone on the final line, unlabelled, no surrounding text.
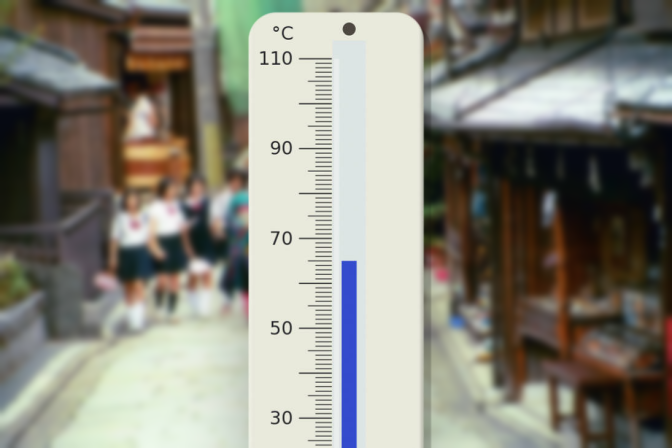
65 °C
